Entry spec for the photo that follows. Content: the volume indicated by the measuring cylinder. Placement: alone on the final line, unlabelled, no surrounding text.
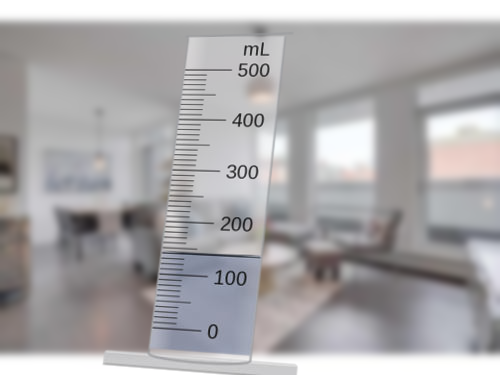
140 mL
